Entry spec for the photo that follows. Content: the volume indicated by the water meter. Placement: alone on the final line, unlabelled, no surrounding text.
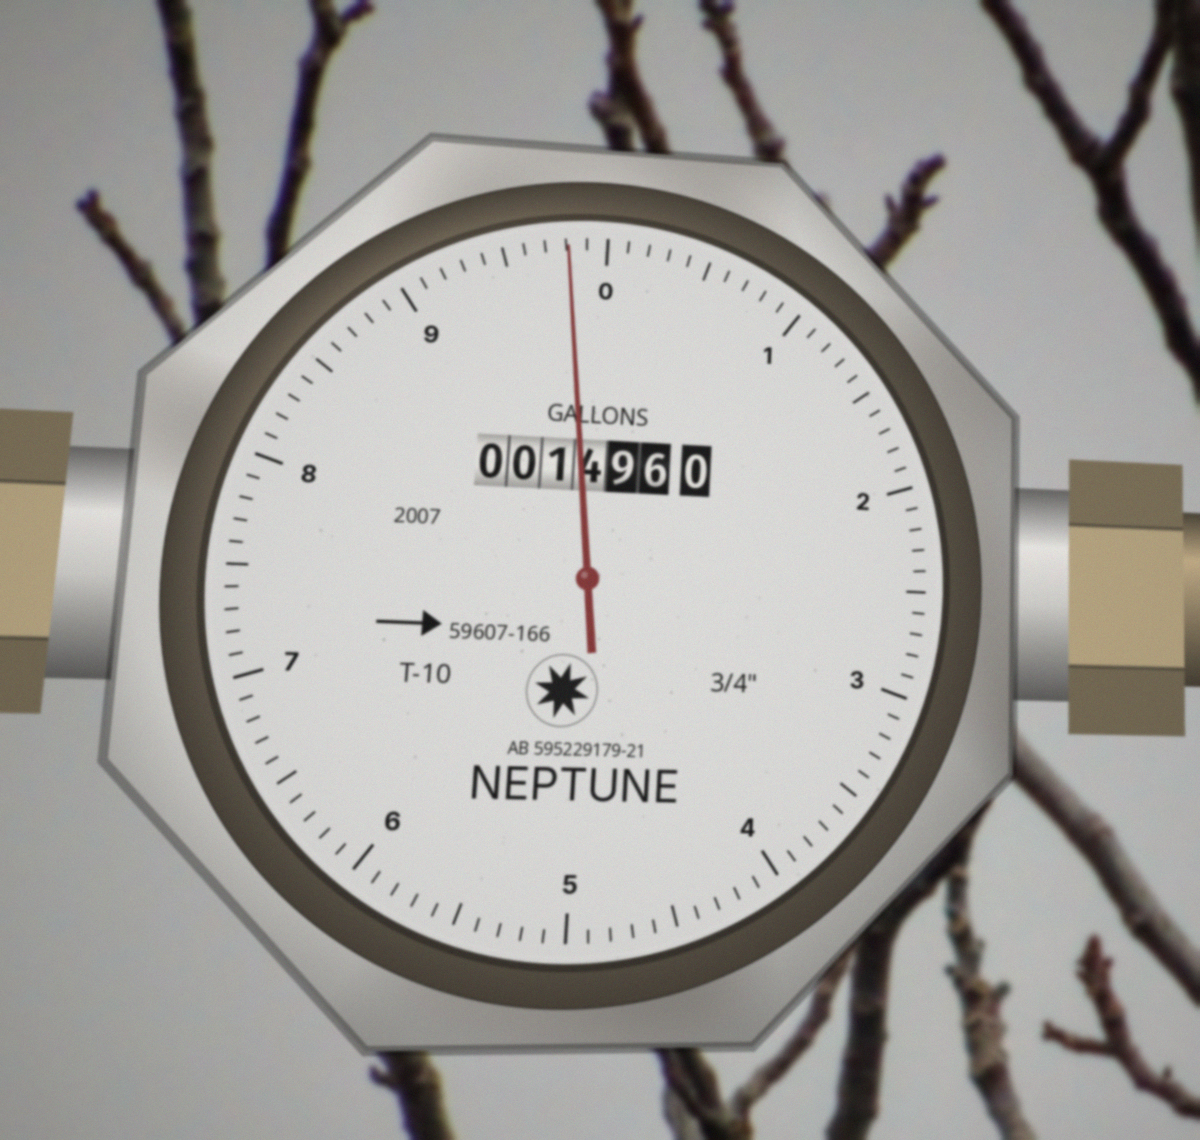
14959.8 gal
